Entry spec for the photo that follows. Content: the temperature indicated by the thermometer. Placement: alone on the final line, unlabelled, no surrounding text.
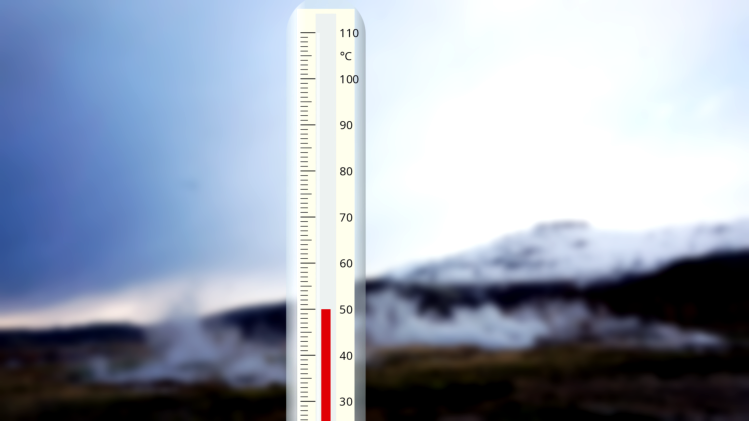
50 °C
